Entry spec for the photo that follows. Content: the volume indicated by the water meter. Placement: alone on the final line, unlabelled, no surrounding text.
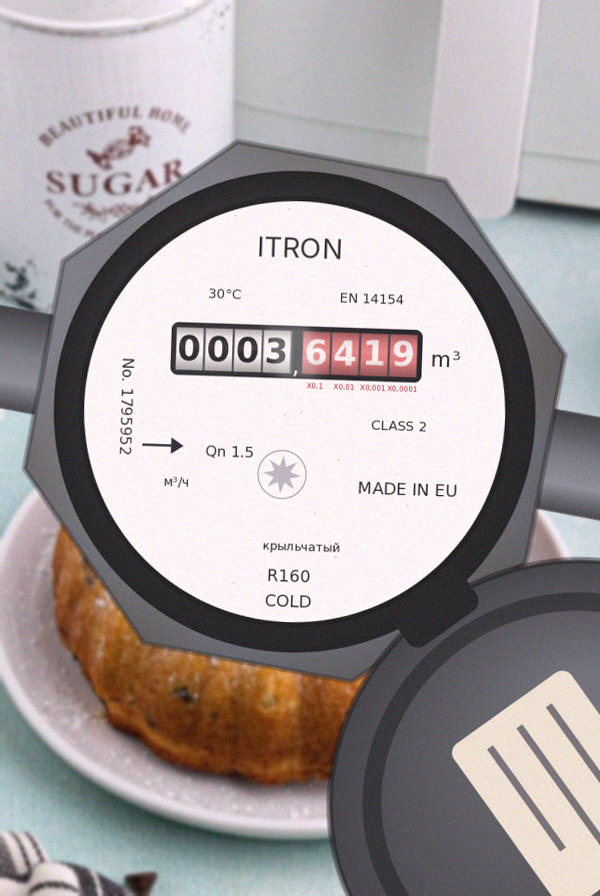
3.6419 m³
